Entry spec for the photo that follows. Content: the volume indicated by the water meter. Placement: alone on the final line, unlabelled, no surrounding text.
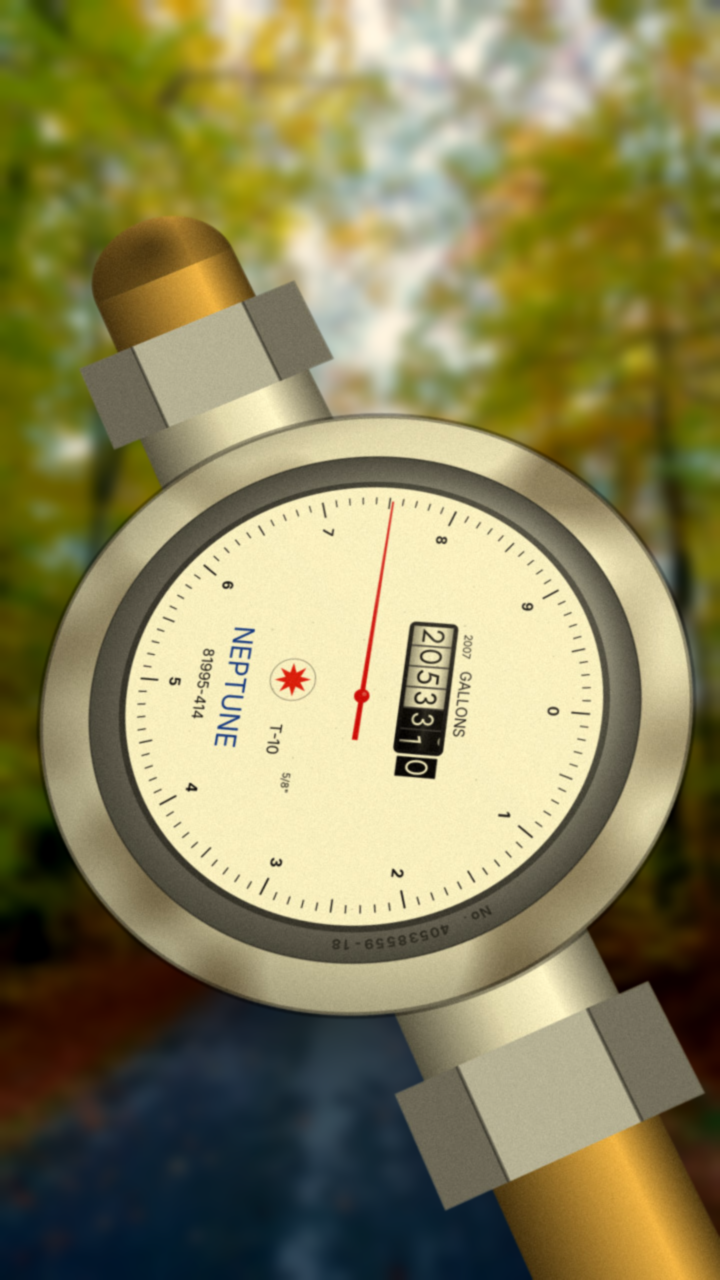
2053307.5 gal
